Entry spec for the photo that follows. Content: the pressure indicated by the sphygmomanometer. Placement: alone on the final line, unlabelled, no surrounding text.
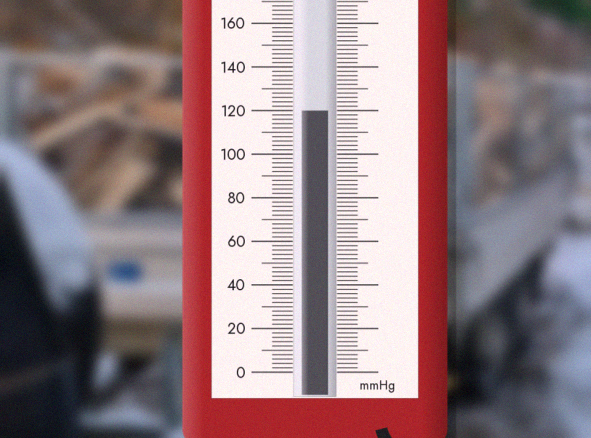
120 mmHg
